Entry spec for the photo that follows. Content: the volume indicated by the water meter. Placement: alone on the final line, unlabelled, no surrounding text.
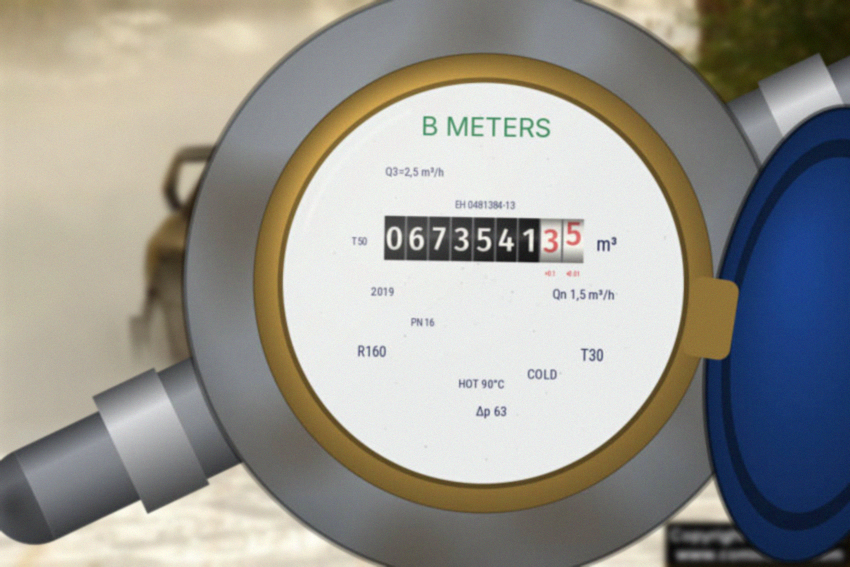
673541.35 m³
